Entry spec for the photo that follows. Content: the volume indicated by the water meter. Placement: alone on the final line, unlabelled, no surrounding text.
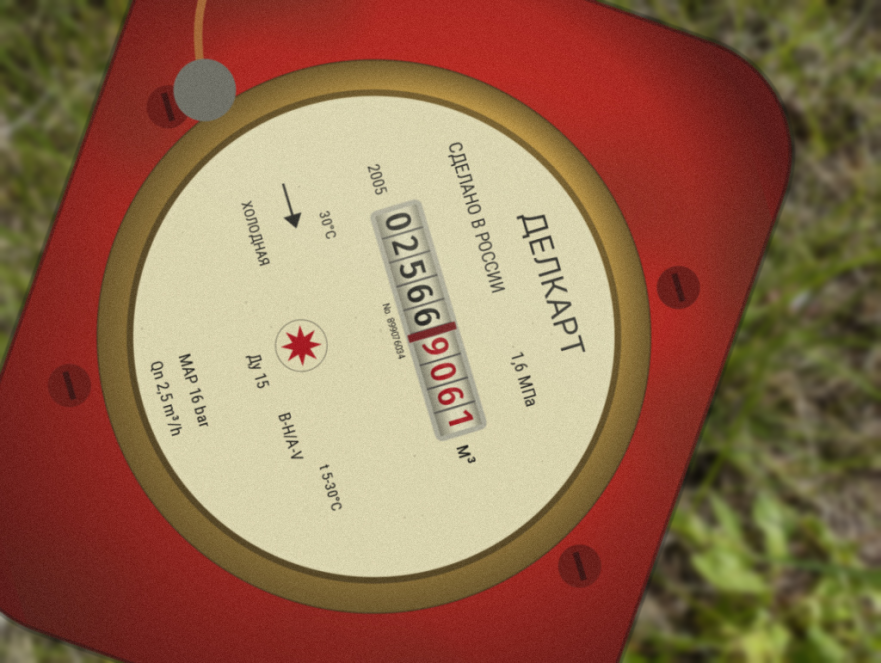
2566.9061 m³
